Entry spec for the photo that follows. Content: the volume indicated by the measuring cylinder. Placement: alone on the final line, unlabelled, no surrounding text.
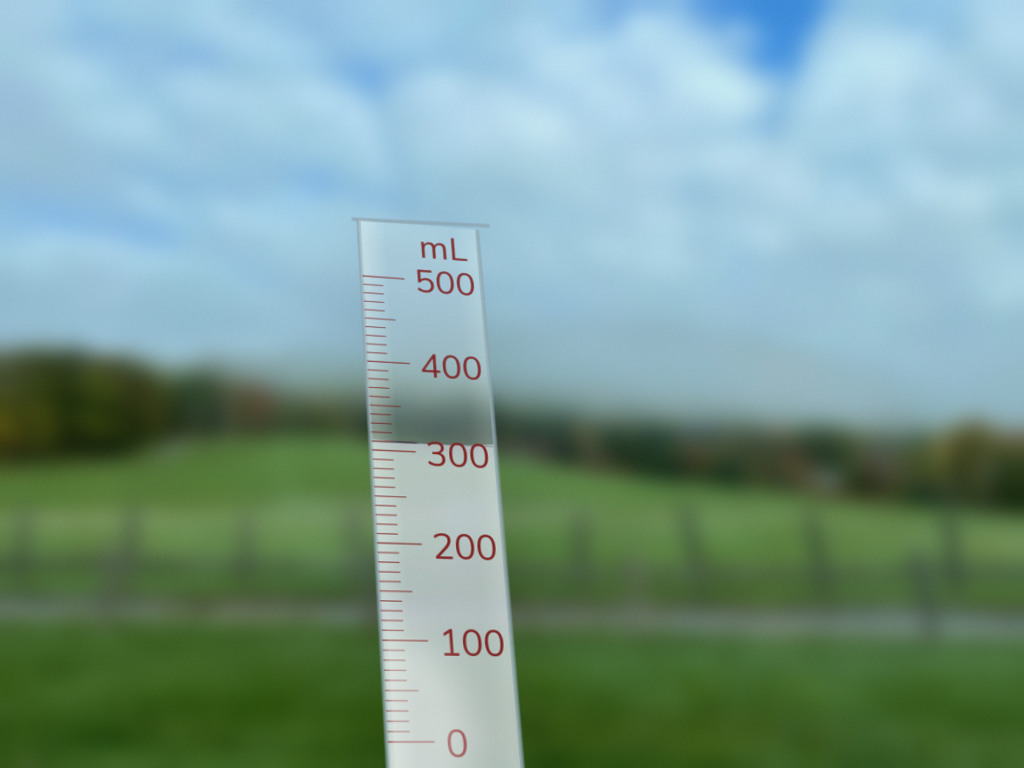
310 mL
